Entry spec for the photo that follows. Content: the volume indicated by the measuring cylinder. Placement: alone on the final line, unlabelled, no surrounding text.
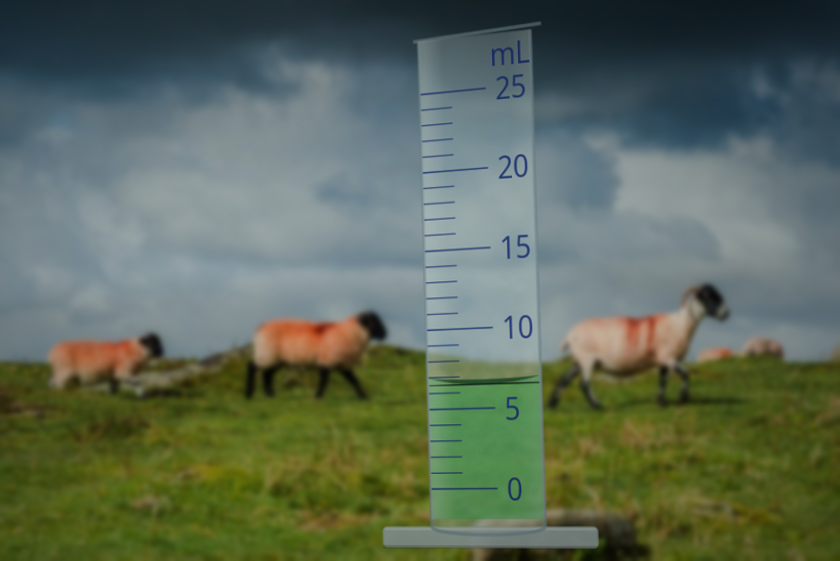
6.5 mL
